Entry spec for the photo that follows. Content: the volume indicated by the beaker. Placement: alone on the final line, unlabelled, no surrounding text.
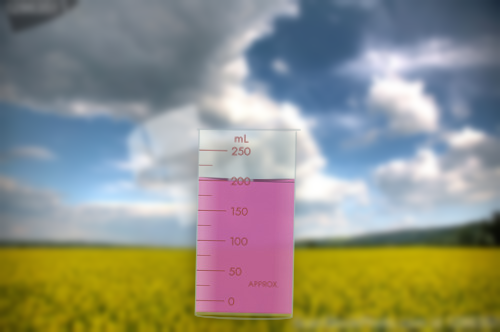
200 mL
